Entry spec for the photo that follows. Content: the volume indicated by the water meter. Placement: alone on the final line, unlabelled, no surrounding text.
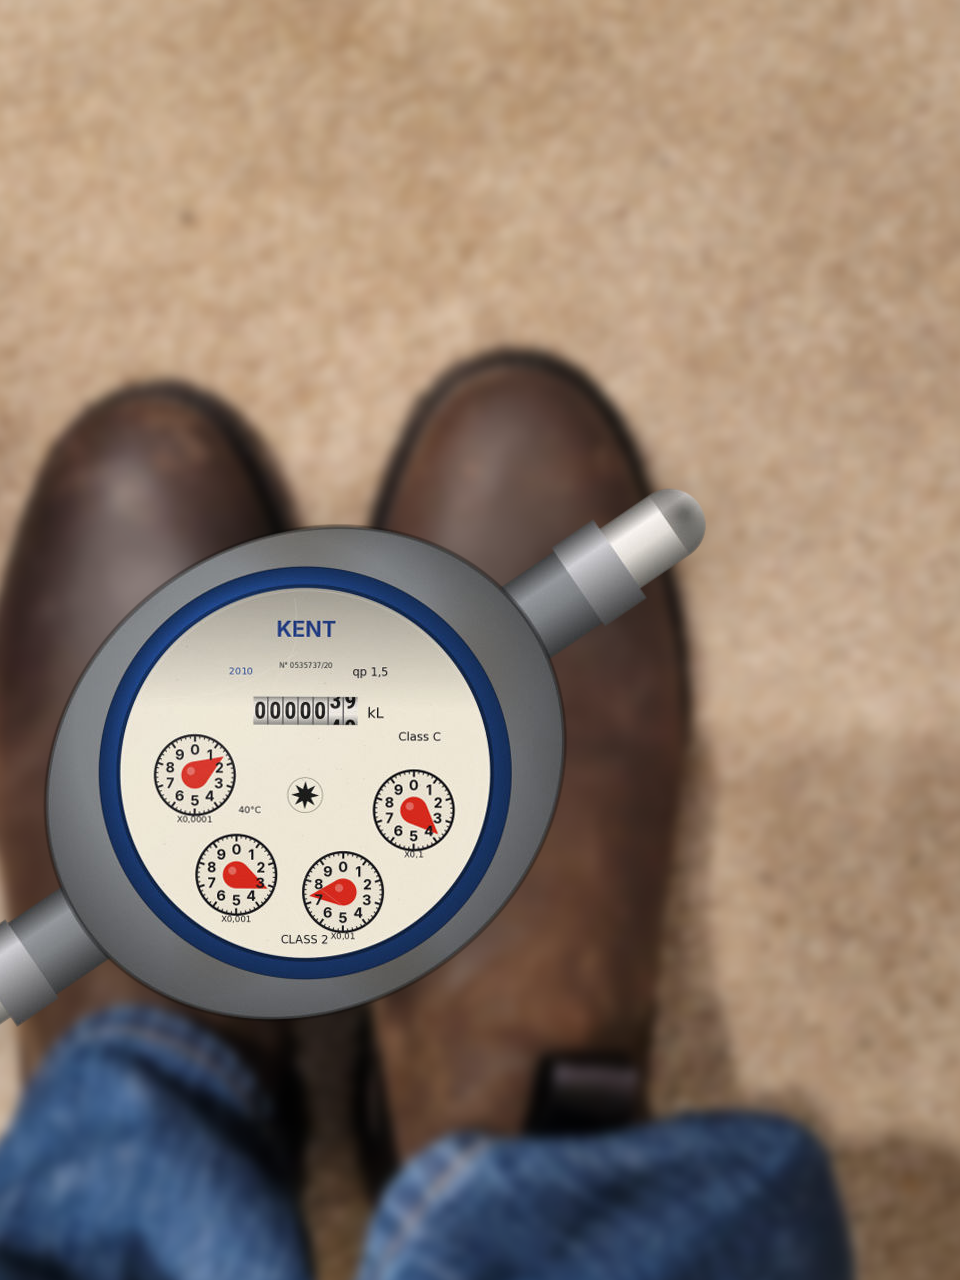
39.3731 kL
